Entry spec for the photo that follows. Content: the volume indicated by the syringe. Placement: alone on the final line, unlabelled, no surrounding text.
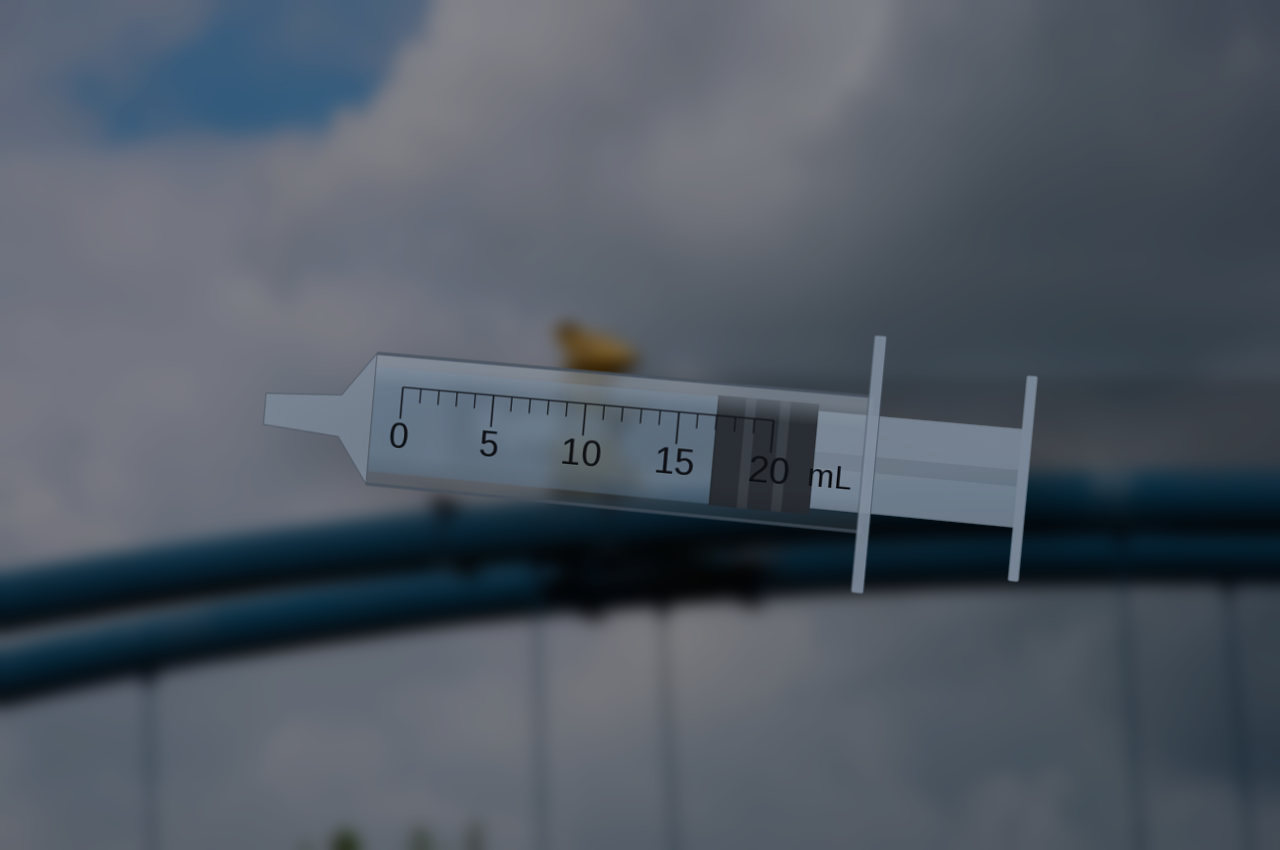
17 mL
